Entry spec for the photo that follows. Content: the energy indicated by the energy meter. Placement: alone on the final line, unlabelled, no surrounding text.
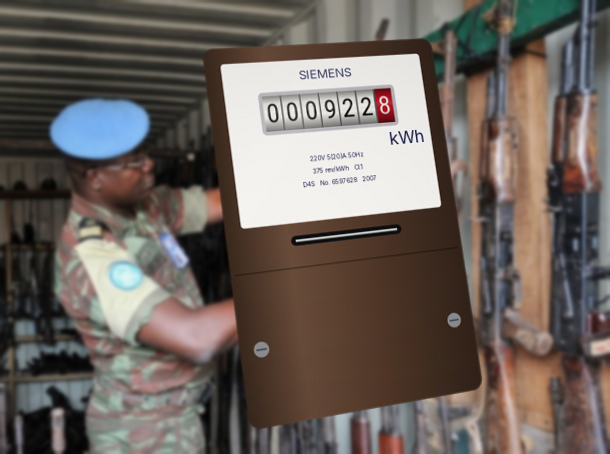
922.8 kWh
